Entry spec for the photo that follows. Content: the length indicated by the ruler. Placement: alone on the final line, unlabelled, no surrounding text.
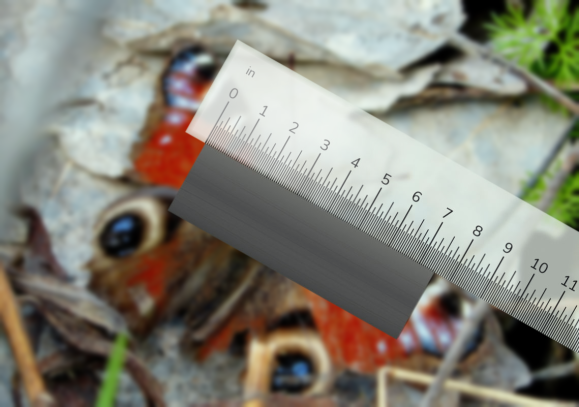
7.5 in
